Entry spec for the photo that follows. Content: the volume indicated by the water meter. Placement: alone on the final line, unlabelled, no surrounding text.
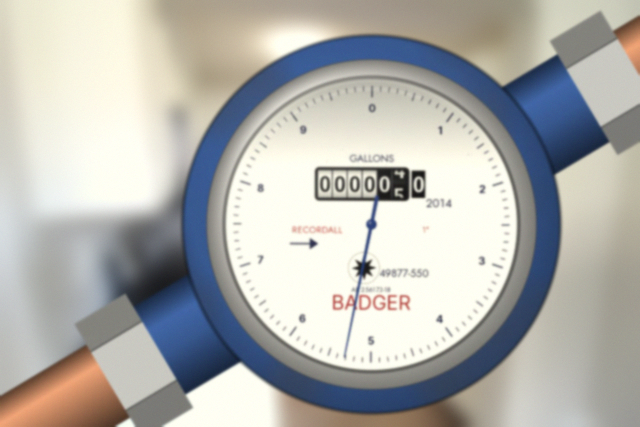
45.3 gal
